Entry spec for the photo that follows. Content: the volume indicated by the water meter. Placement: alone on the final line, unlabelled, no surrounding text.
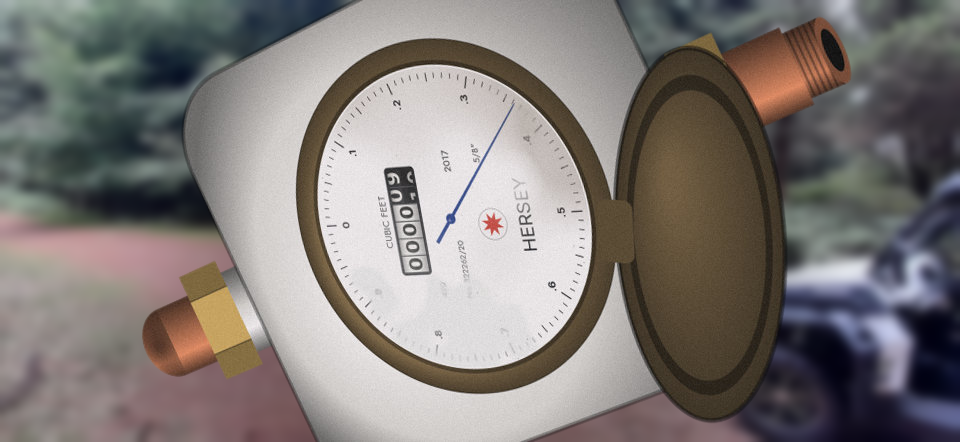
9.36 ft³
